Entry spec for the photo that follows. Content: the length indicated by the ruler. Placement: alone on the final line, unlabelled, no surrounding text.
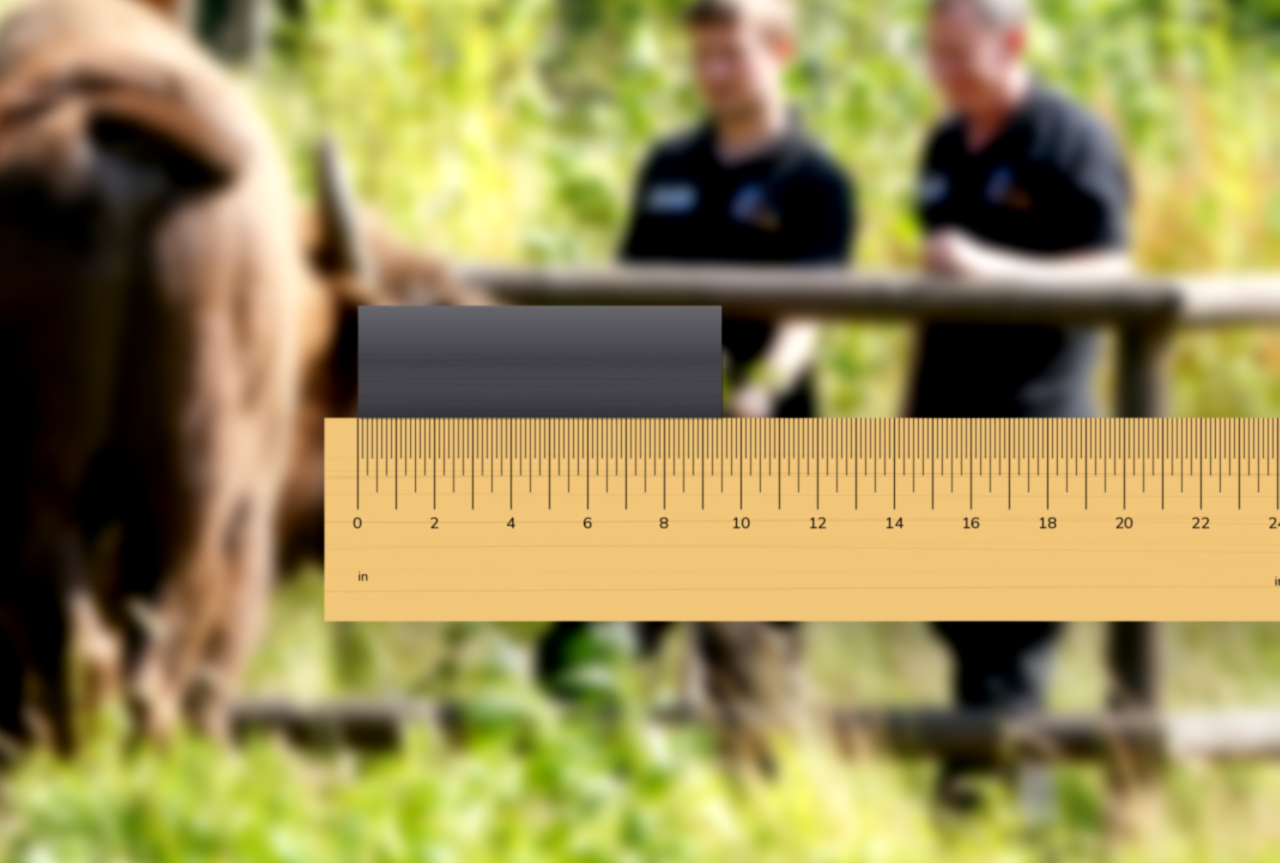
9.5 in
